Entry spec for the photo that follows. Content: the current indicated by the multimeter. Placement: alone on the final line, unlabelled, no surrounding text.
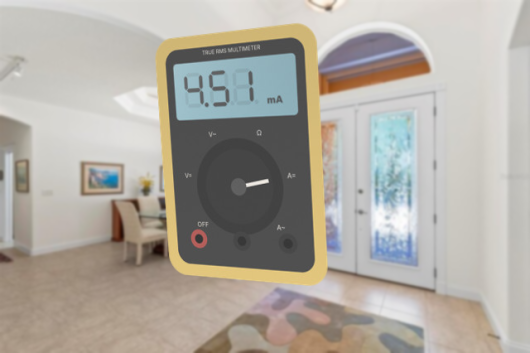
4.51 mA
